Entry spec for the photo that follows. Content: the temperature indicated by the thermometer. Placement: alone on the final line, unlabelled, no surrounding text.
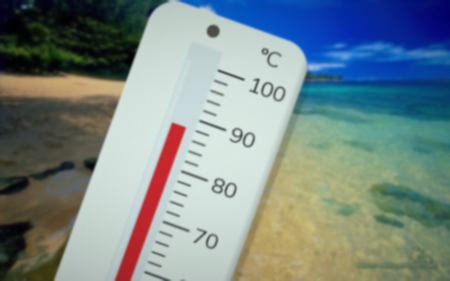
88 °C
